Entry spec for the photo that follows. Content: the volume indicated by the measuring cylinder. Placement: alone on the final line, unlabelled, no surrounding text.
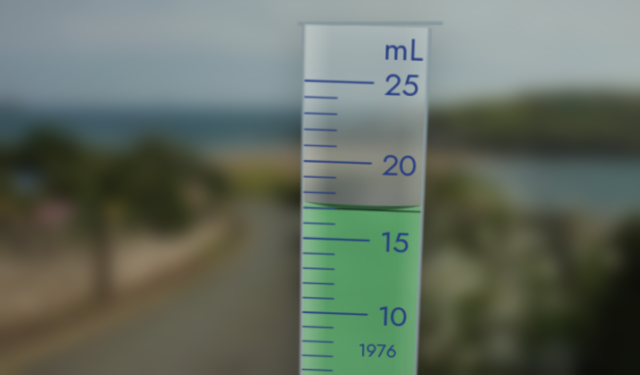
17 mL
